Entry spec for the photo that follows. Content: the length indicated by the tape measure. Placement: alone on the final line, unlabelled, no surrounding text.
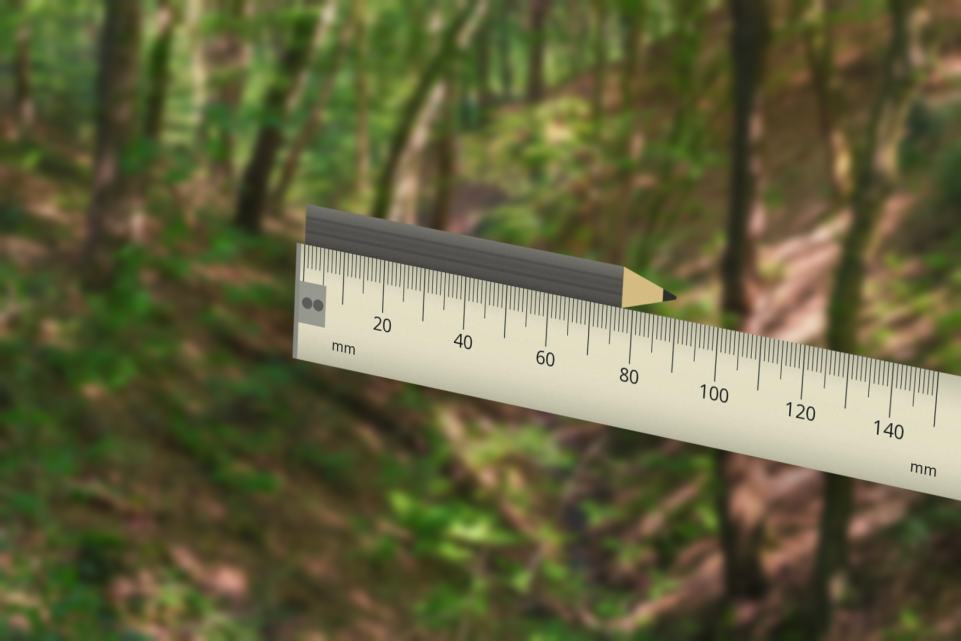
90 mm
